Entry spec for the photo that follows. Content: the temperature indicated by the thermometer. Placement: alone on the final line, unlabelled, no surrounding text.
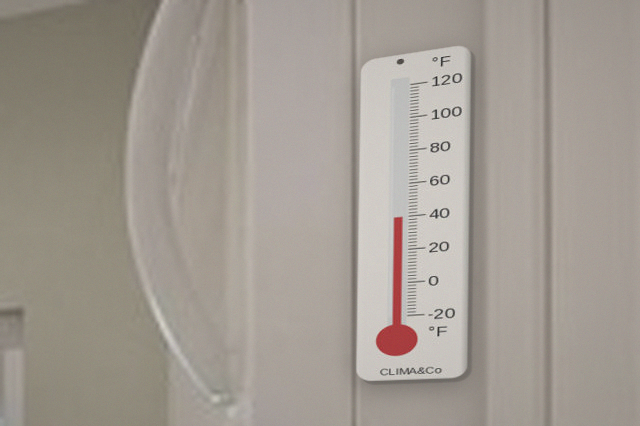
40 °F
